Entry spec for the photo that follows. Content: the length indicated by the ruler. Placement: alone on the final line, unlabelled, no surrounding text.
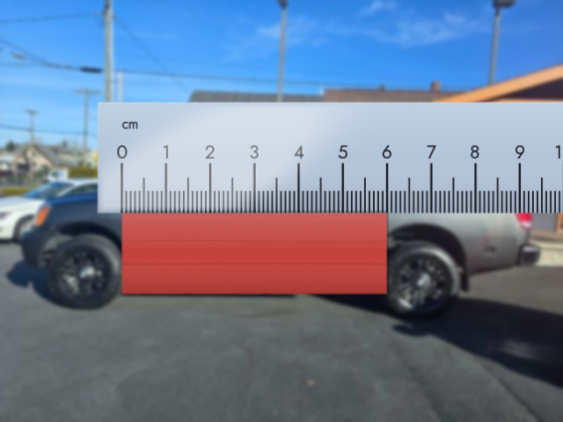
6 cm
